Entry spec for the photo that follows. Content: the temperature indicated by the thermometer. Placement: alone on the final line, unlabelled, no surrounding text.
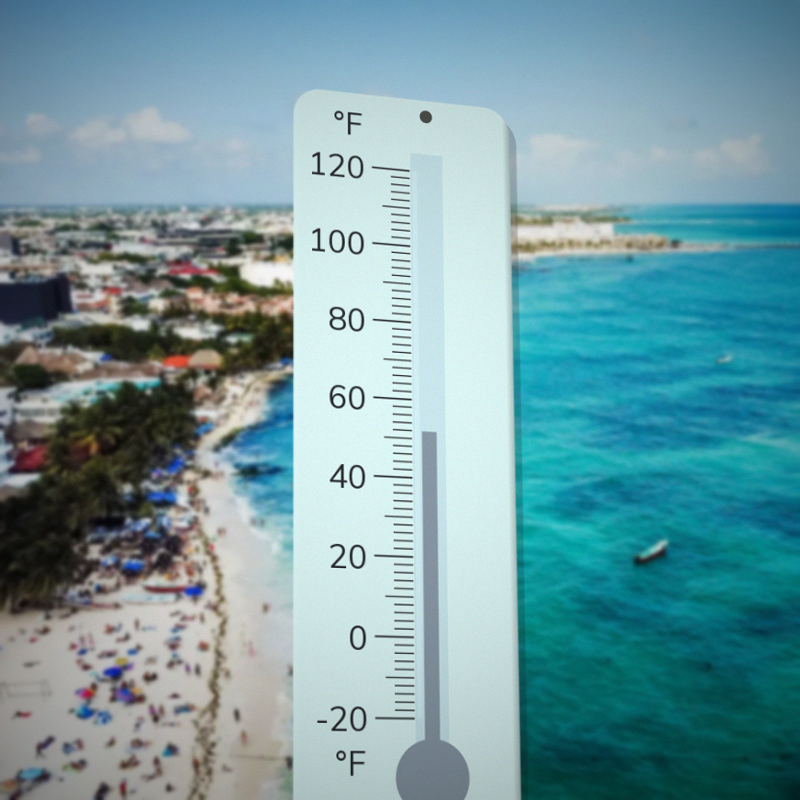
52 °F
